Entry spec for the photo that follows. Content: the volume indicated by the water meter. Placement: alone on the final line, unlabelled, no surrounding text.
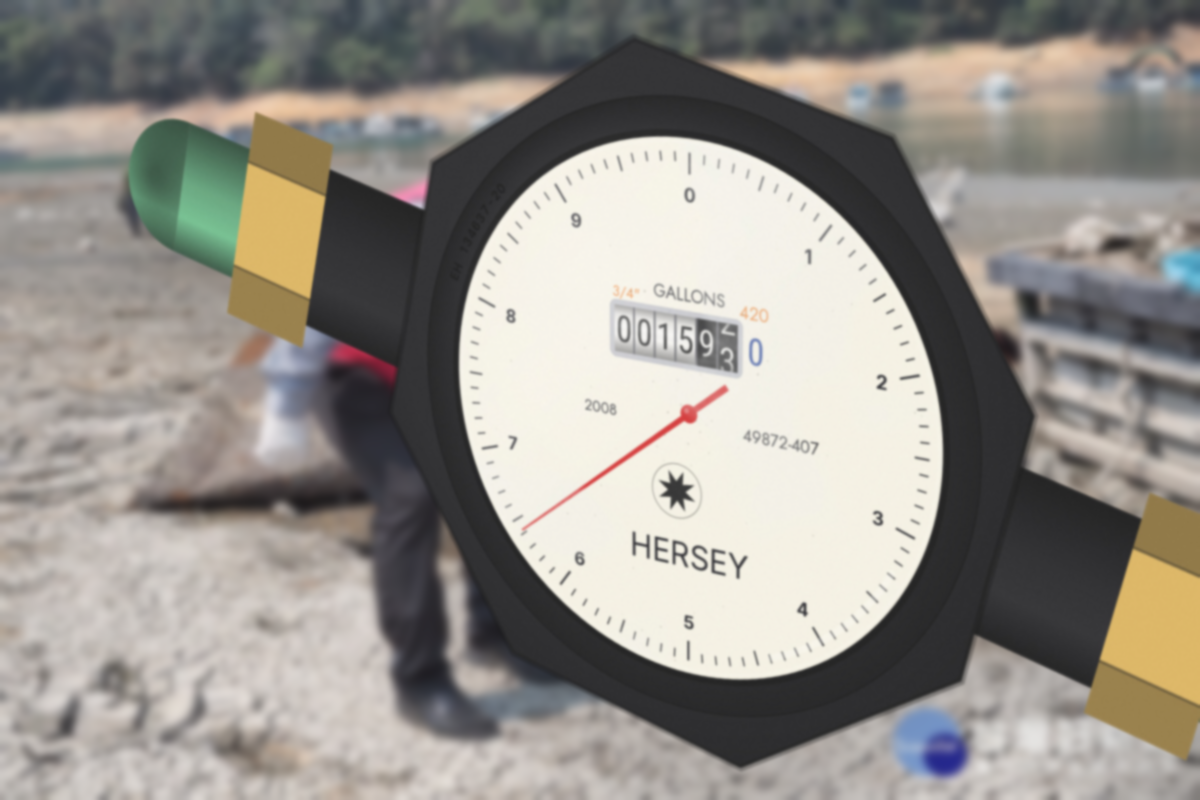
15926.4 gal
